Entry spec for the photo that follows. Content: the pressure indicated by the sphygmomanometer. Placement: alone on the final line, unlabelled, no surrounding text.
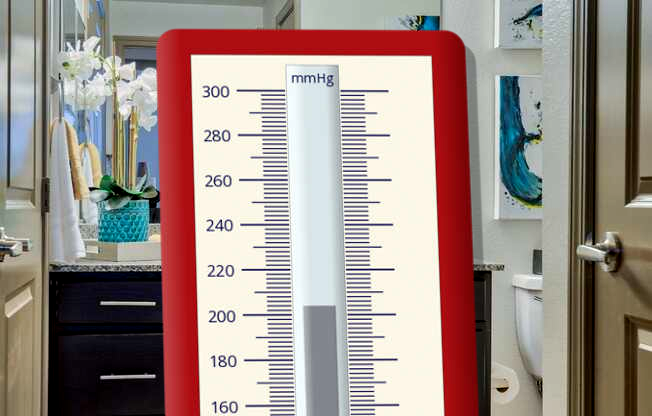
204 mmHg
